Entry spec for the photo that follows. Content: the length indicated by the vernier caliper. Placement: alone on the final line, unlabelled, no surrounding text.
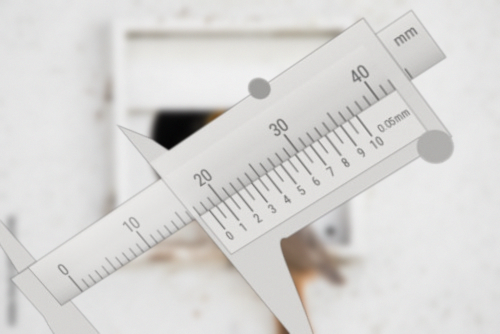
18.2 mm
